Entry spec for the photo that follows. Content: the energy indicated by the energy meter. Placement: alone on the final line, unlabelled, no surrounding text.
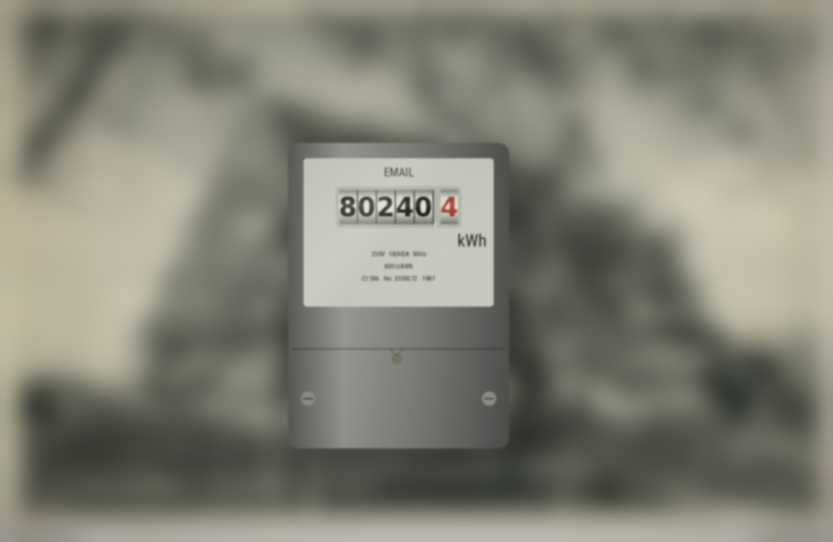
80240.4 kWh
